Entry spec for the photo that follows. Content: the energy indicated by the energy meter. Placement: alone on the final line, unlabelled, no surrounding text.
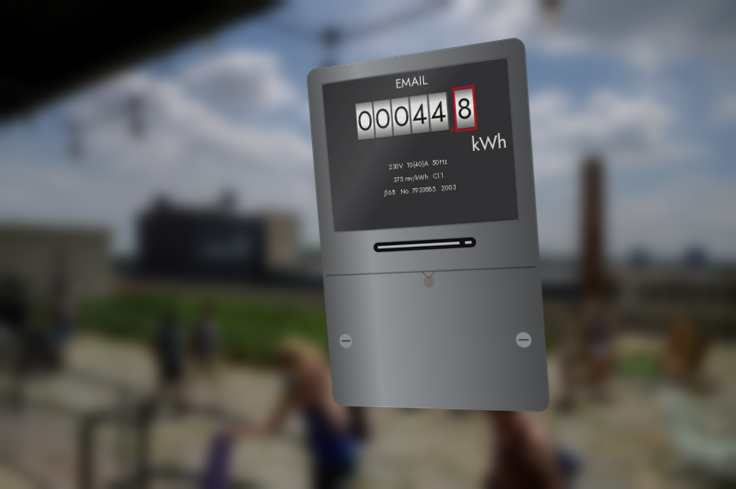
44.8 kWh
